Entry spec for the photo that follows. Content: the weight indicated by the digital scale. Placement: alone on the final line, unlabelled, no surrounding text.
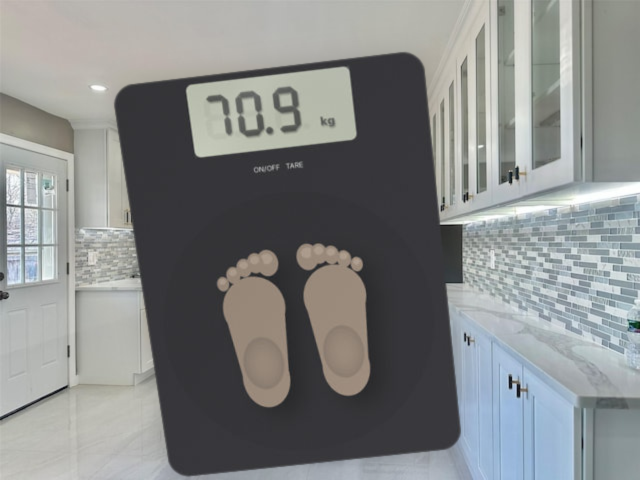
70.9 kg
